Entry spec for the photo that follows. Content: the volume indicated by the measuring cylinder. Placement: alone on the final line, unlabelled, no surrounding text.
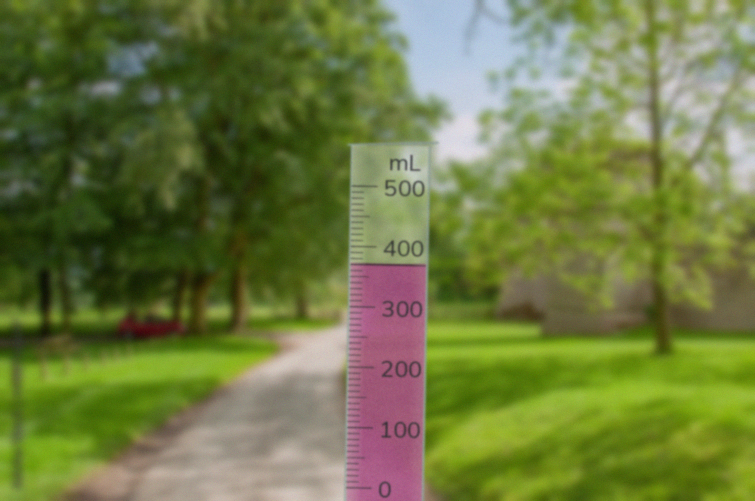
370 mL
